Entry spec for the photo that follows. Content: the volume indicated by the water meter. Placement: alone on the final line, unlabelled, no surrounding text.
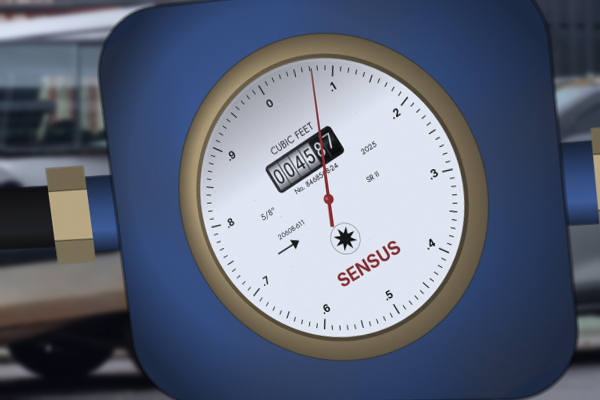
4587.07 ft³
